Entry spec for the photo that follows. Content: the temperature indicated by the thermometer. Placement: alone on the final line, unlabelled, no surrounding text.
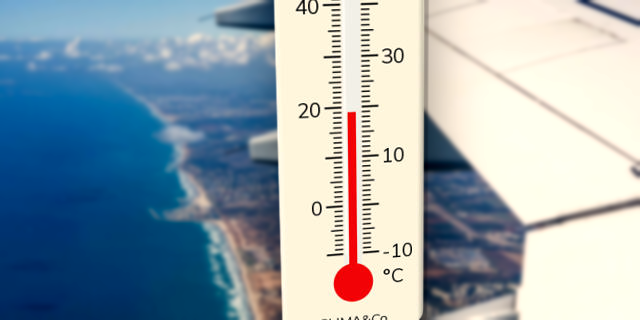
19 °C
